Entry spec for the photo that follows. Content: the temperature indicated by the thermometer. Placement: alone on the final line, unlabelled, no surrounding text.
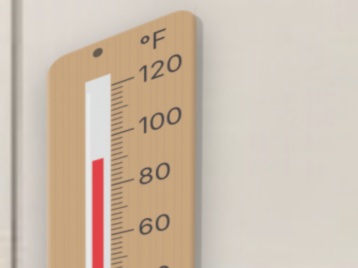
92 °F
